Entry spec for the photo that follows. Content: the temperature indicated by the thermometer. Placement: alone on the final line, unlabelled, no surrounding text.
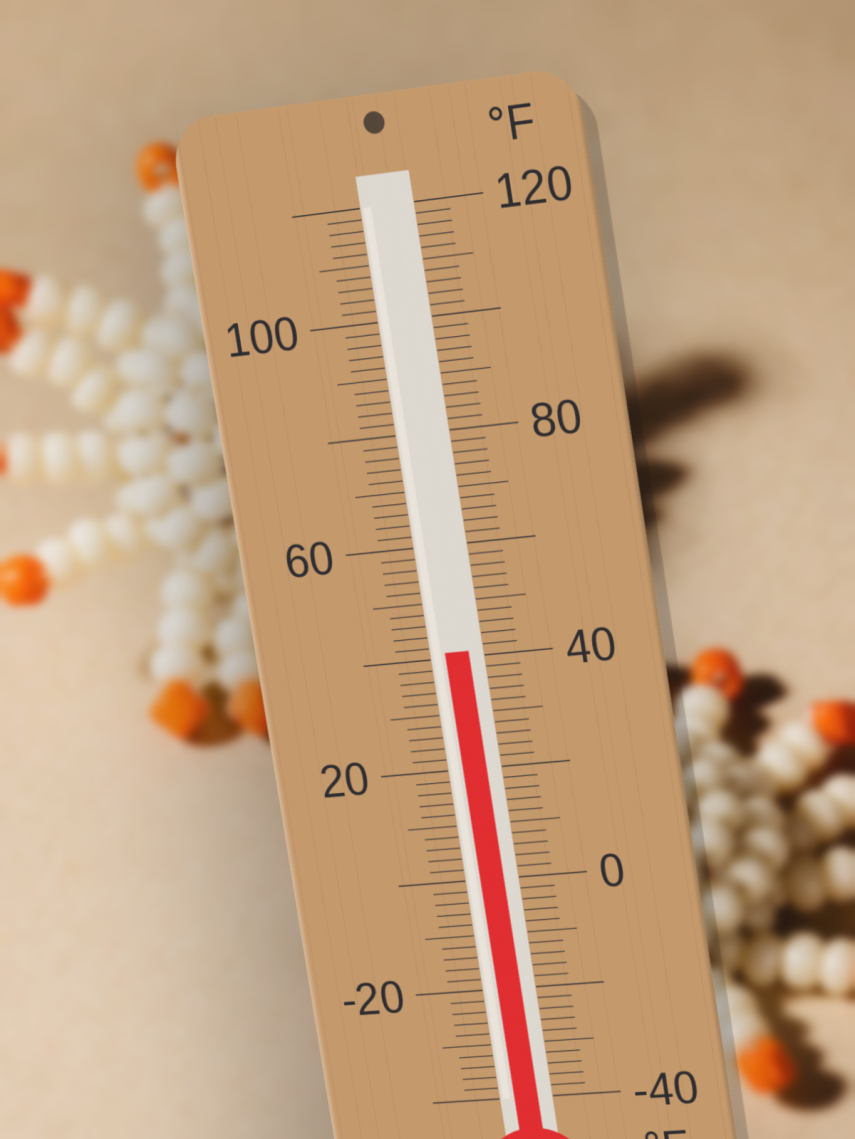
41 °F
